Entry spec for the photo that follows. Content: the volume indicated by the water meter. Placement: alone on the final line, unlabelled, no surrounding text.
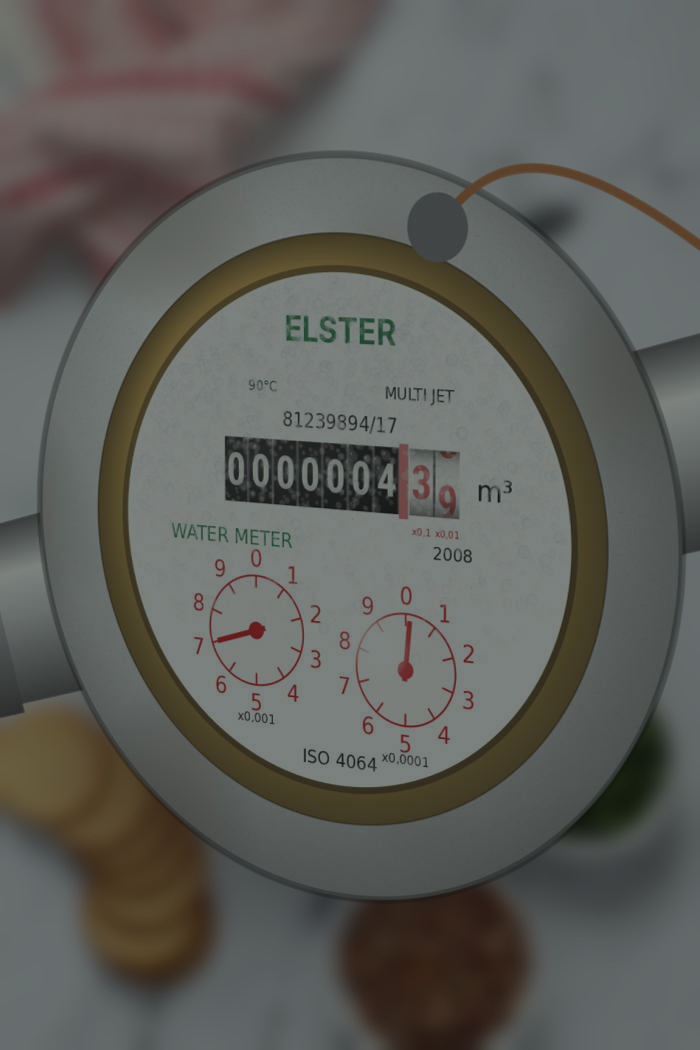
4.3870 m³
